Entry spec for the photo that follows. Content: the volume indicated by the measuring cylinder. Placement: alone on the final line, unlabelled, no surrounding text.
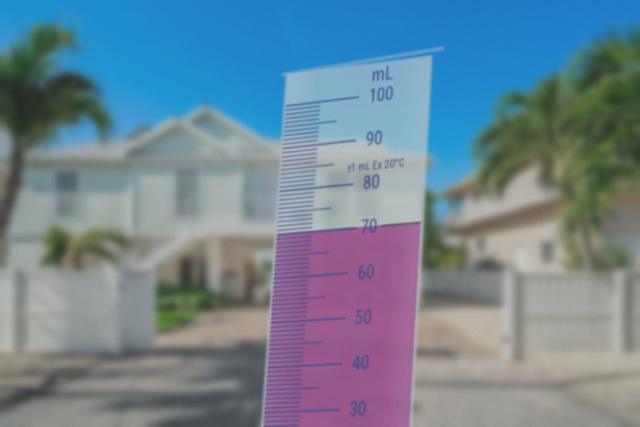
70 mL
